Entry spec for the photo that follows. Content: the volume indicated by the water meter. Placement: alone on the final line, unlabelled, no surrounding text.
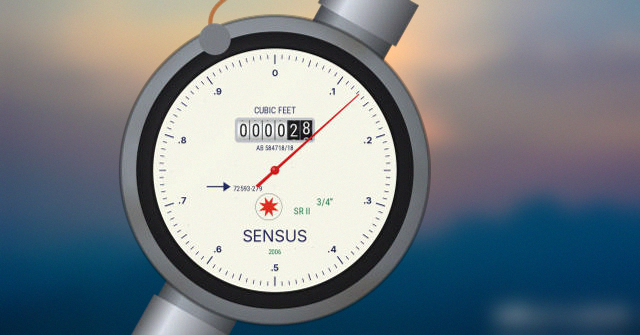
28.13 ft³
